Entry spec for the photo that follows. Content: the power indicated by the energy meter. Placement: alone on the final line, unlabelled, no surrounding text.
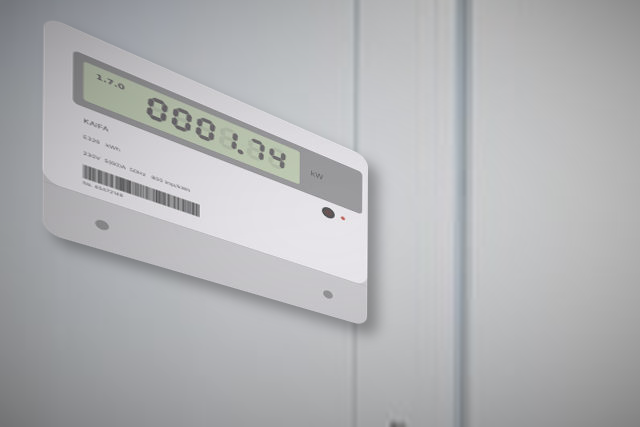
1.74 kW
